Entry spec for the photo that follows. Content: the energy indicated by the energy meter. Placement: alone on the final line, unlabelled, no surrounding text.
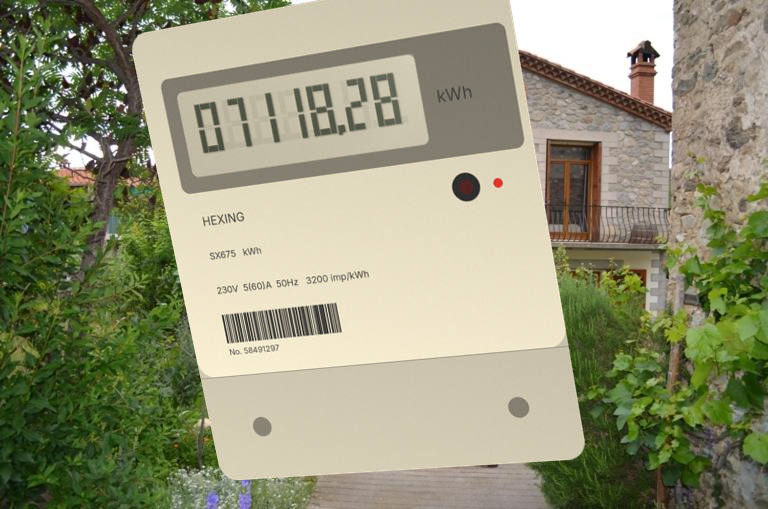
7118.28 kWh
